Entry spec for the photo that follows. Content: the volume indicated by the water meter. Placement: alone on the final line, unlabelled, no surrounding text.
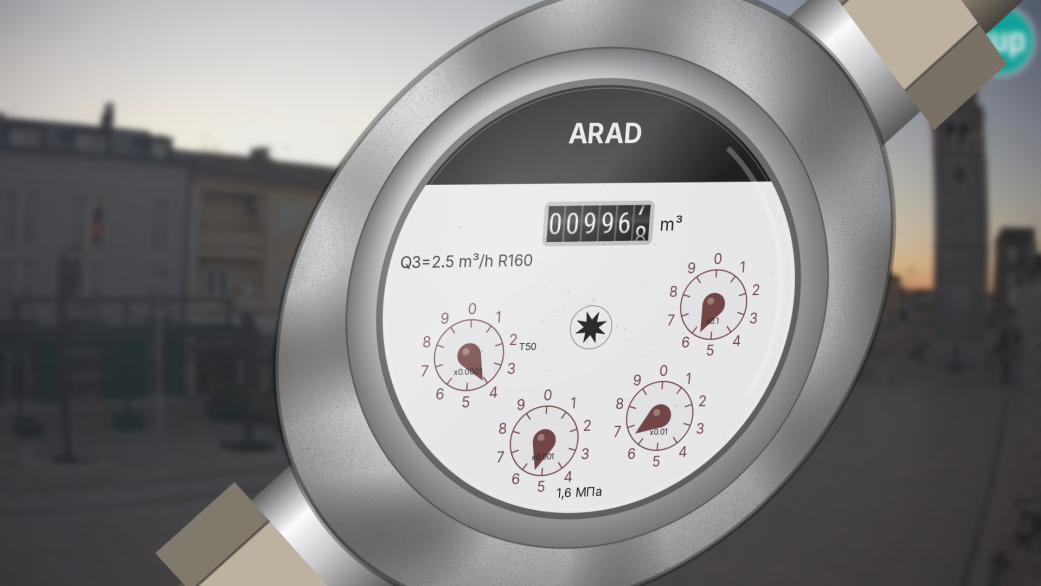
9967.5654 m³
